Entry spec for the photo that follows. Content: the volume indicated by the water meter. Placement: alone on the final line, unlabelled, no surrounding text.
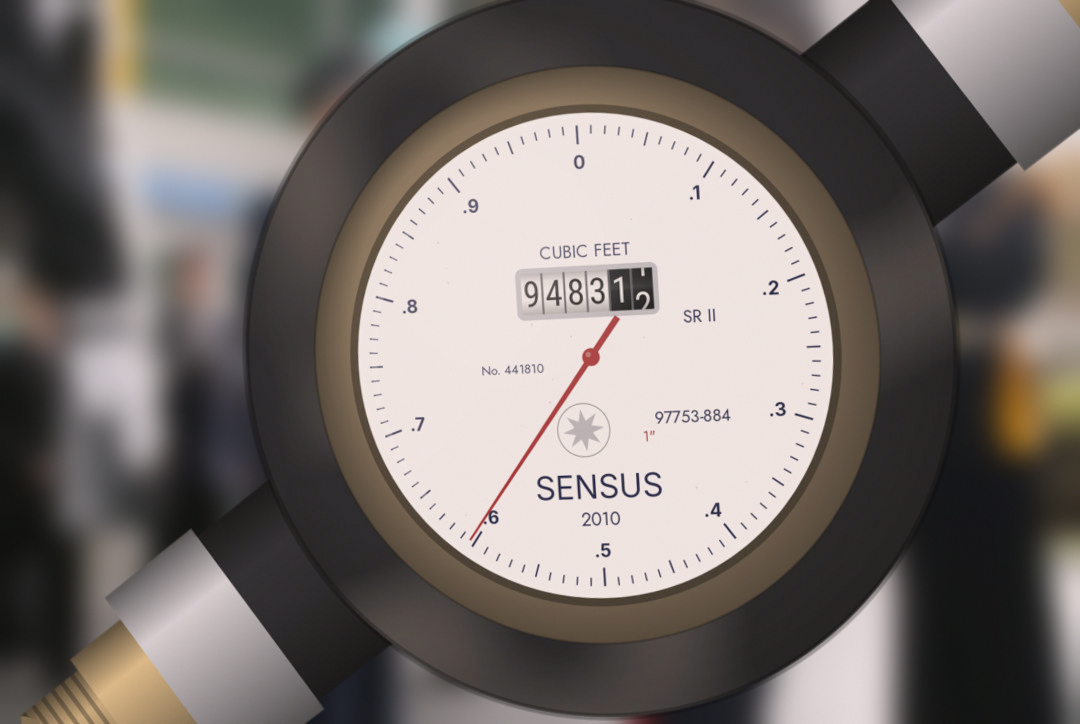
948311.60 ft³
